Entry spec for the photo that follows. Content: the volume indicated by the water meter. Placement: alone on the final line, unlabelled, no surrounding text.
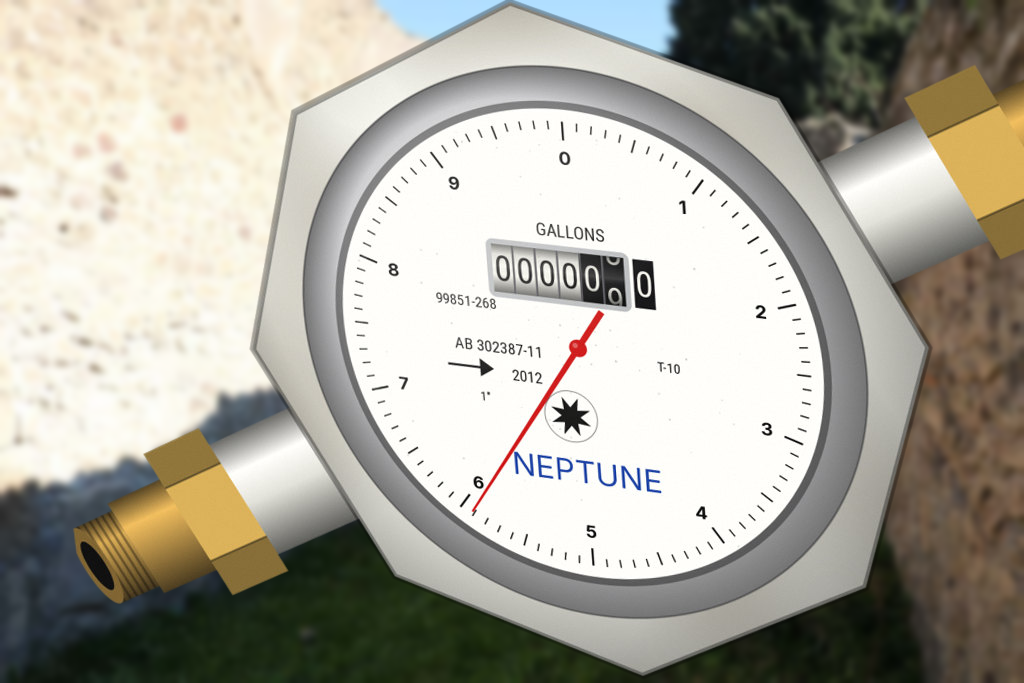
85.9 gal
